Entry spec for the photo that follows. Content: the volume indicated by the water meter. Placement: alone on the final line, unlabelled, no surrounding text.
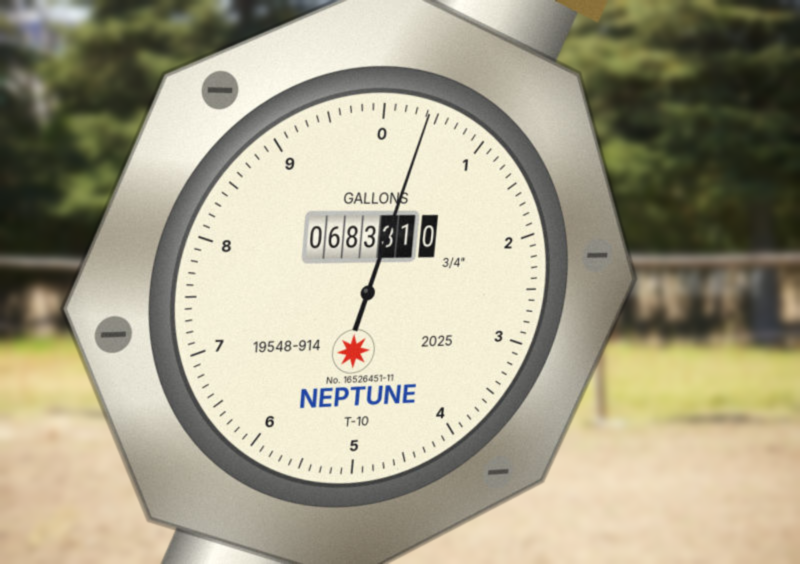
683310.4 gal
